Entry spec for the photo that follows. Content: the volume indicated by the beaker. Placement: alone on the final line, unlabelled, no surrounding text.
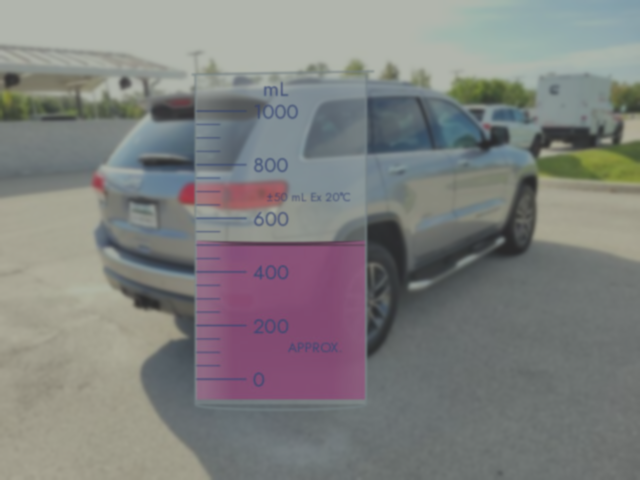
500 mL
